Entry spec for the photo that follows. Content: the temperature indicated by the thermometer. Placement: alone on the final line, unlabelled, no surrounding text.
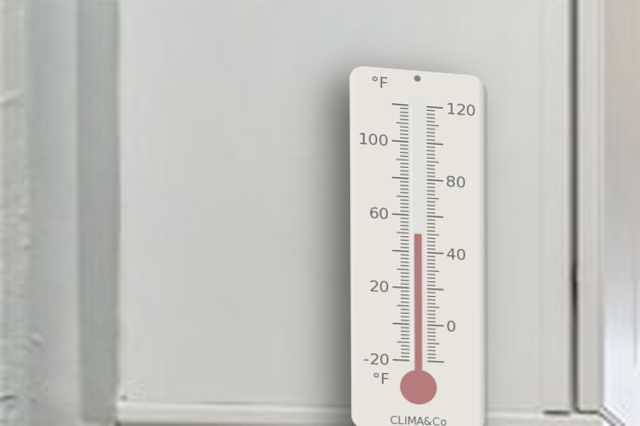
50 °F
